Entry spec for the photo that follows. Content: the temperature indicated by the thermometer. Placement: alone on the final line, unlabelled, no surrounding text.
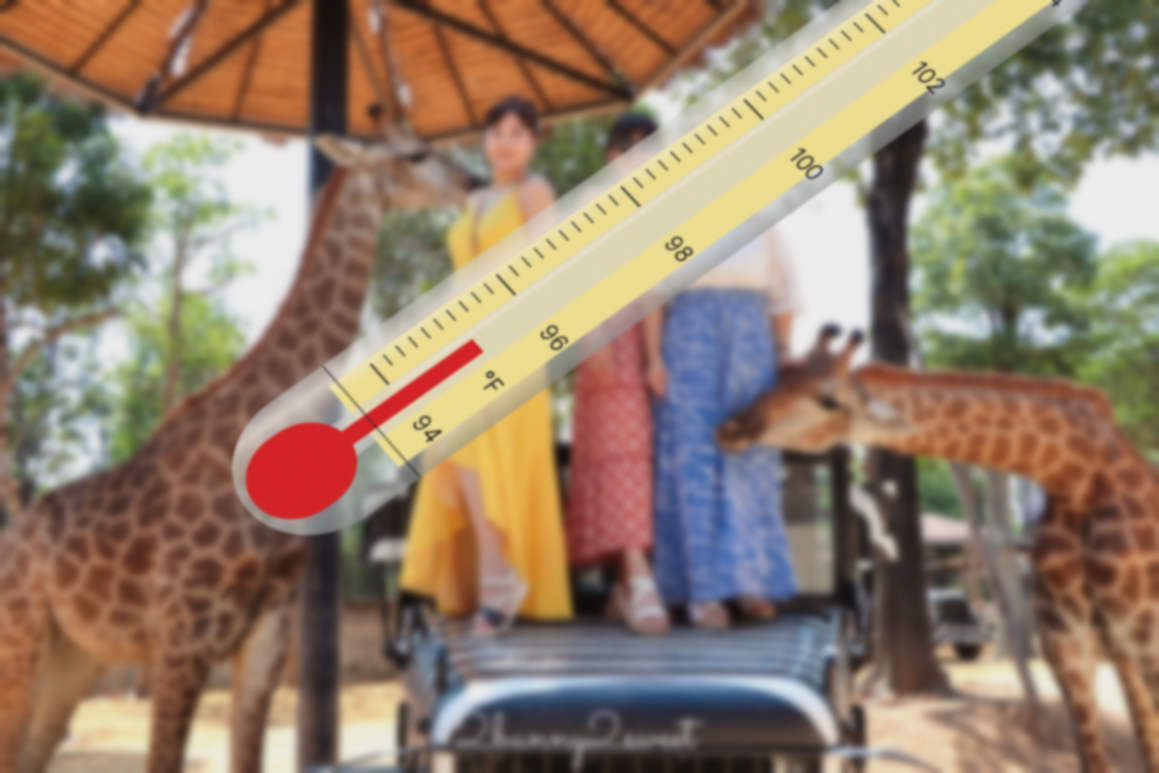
95.2 °F
